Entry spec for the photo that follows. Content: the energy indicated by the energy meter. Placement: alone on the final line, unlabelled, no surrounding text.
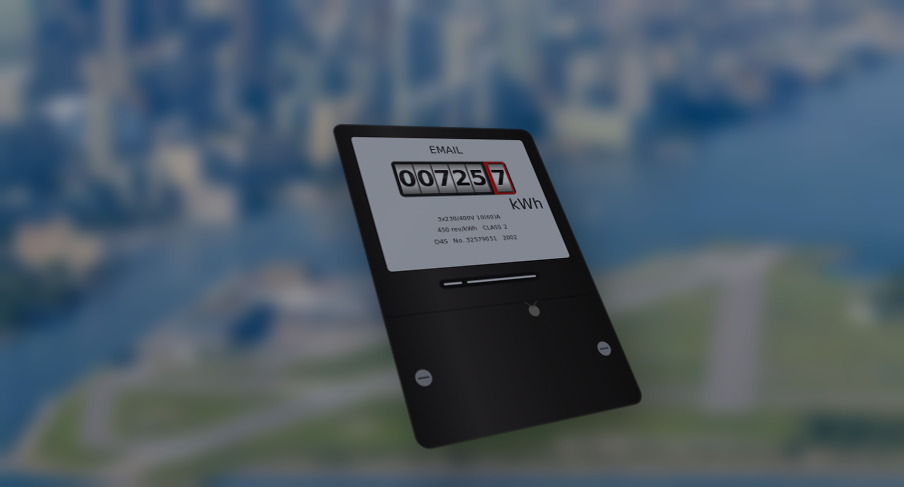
725.7 kWh
